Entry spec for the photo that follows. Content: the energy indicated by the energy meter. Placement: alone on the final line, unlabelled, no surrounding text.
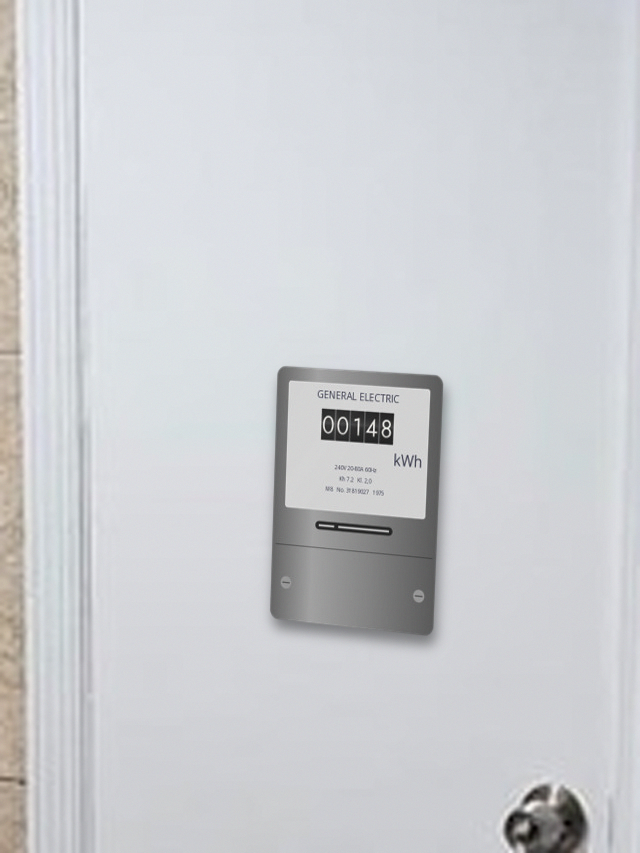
148 kWh
